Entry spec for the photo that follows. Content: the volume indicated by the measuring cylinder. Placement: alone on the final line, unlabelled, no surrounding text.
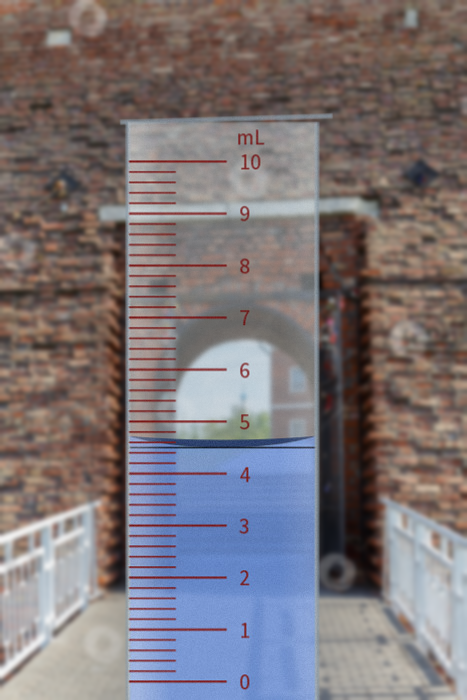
4.5 mL
